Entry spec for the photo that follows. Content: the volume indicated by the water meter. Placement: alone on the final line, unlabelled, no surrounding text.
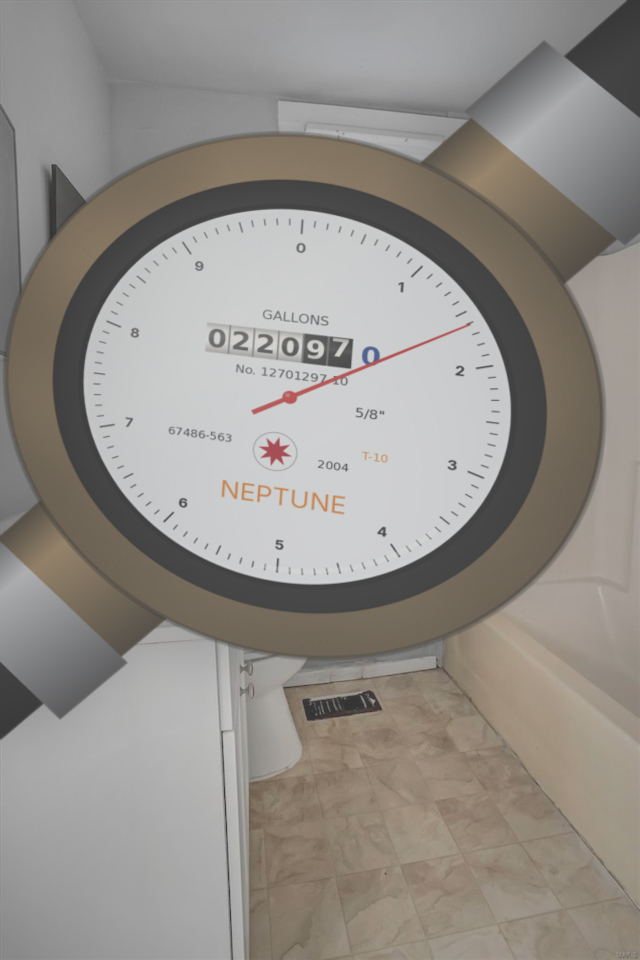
220971.6 gal
